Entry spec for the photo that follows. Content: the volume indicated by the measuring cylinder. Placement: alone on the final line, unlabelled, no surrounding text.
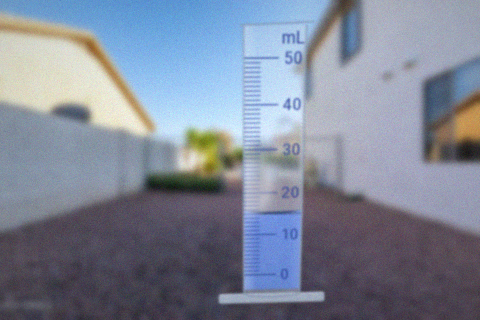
15 mL
